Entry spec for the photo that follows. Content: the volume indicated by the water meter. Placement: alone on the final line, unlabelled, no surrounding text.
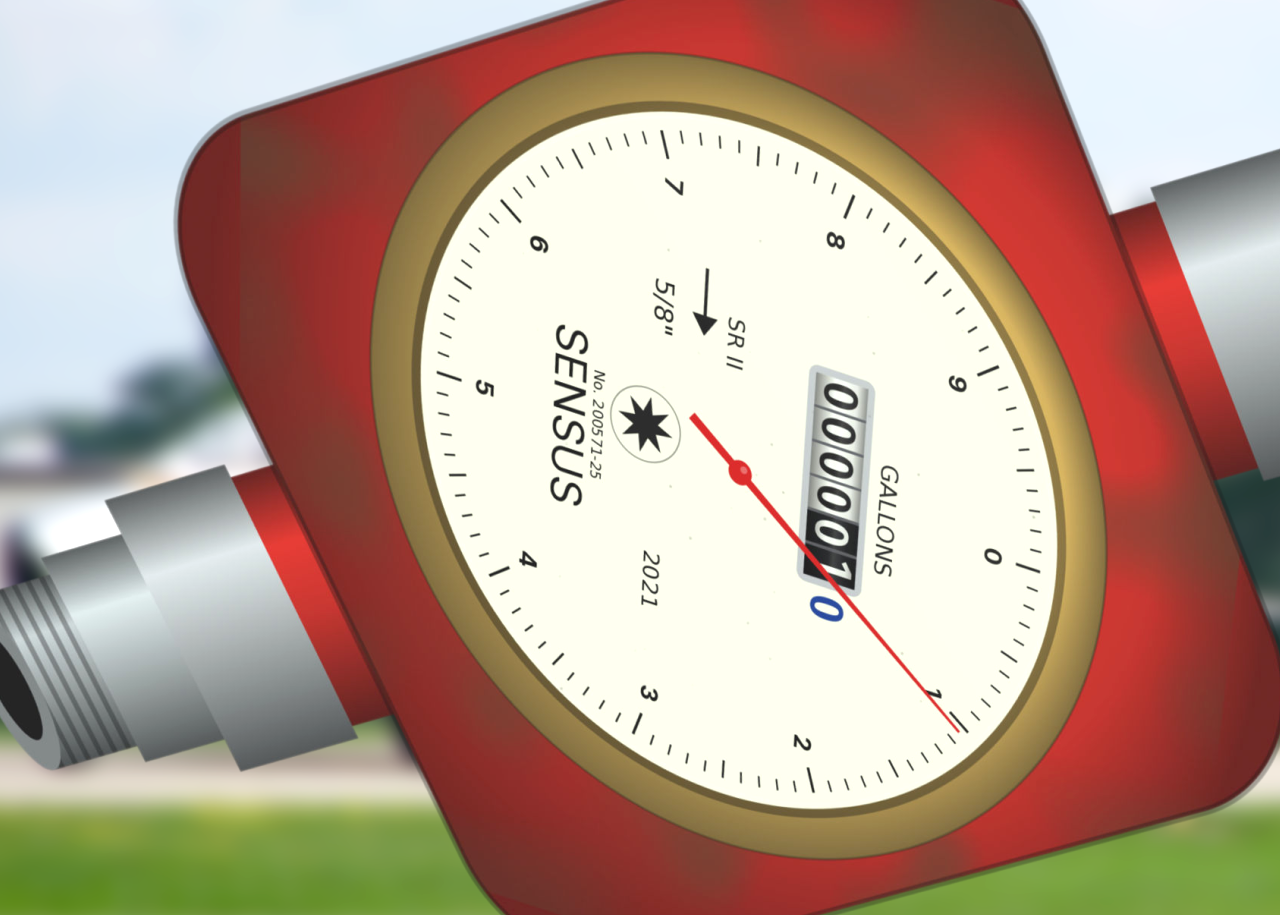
11.0 gal
